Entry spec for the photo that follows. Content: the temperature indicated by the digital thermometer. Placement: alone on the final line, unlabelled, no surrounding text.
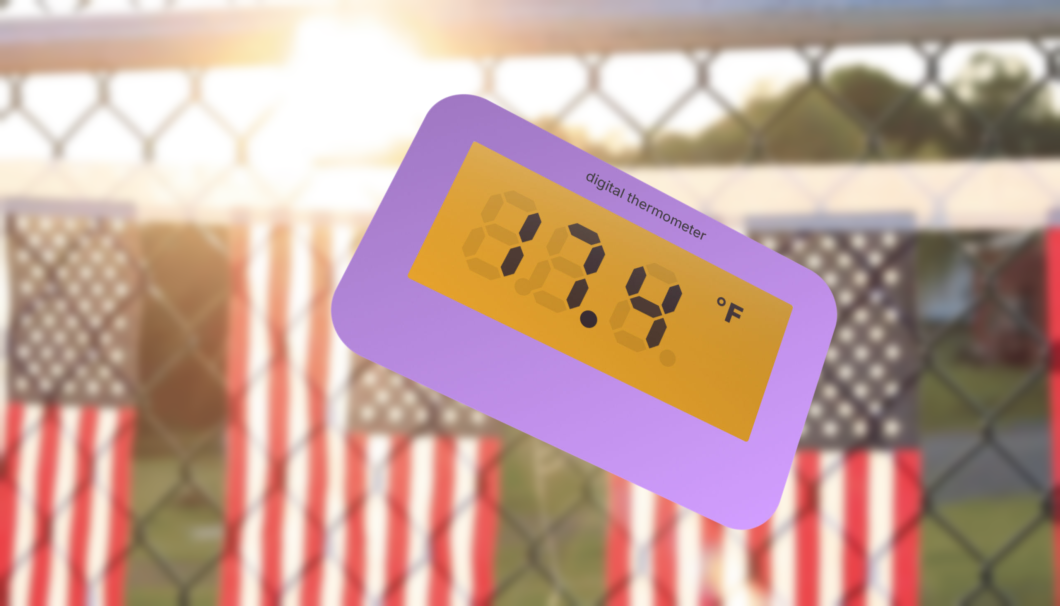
17.4 °F
